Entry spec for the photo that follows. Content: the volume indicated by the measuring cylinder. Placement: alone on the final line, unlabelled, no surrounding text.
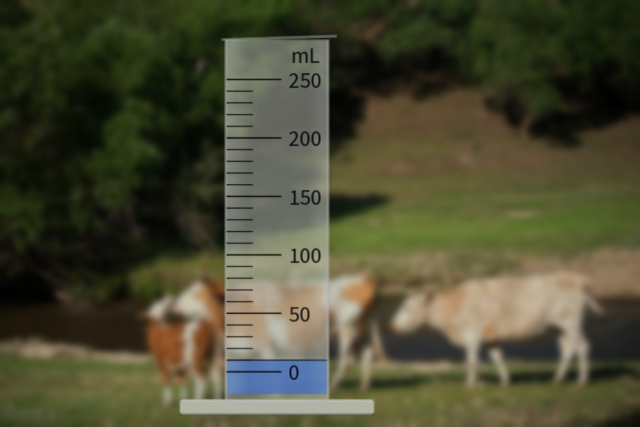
10 mL
